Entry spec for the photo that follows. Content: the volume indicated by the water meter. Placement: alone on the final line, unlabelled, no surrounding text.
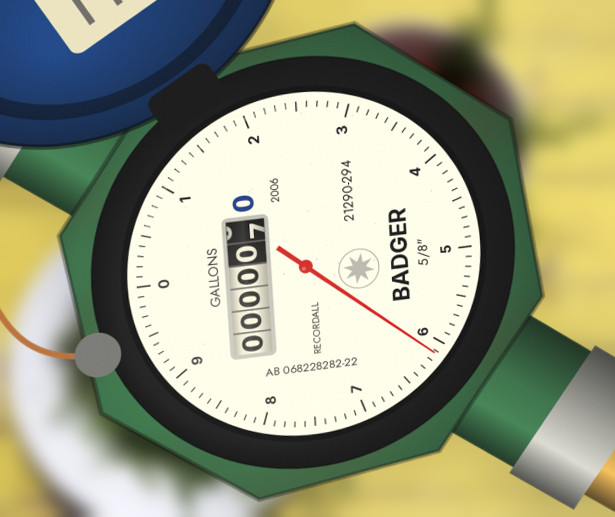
66.1 gal
